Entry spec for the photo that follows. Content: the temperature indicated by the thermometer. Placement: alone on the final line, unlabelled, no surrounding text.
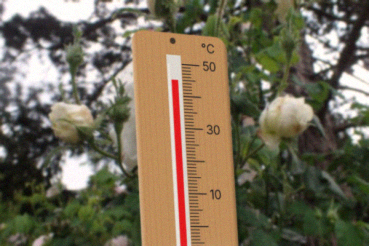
45 °C
